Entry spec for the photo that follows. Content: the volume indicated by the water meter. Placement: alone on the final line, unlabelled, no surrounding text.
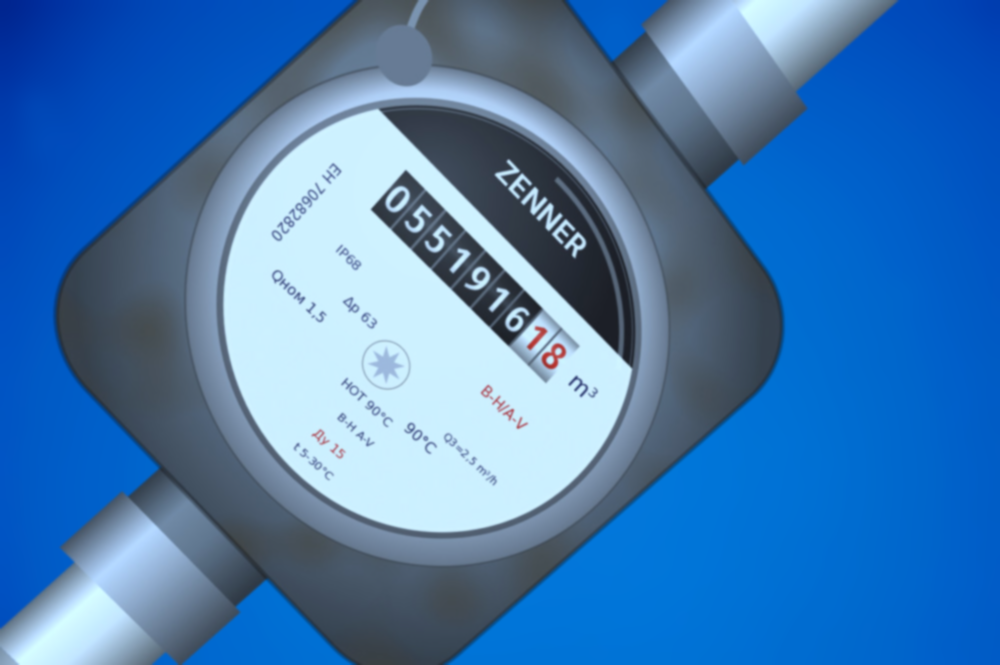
551916.18 m³
